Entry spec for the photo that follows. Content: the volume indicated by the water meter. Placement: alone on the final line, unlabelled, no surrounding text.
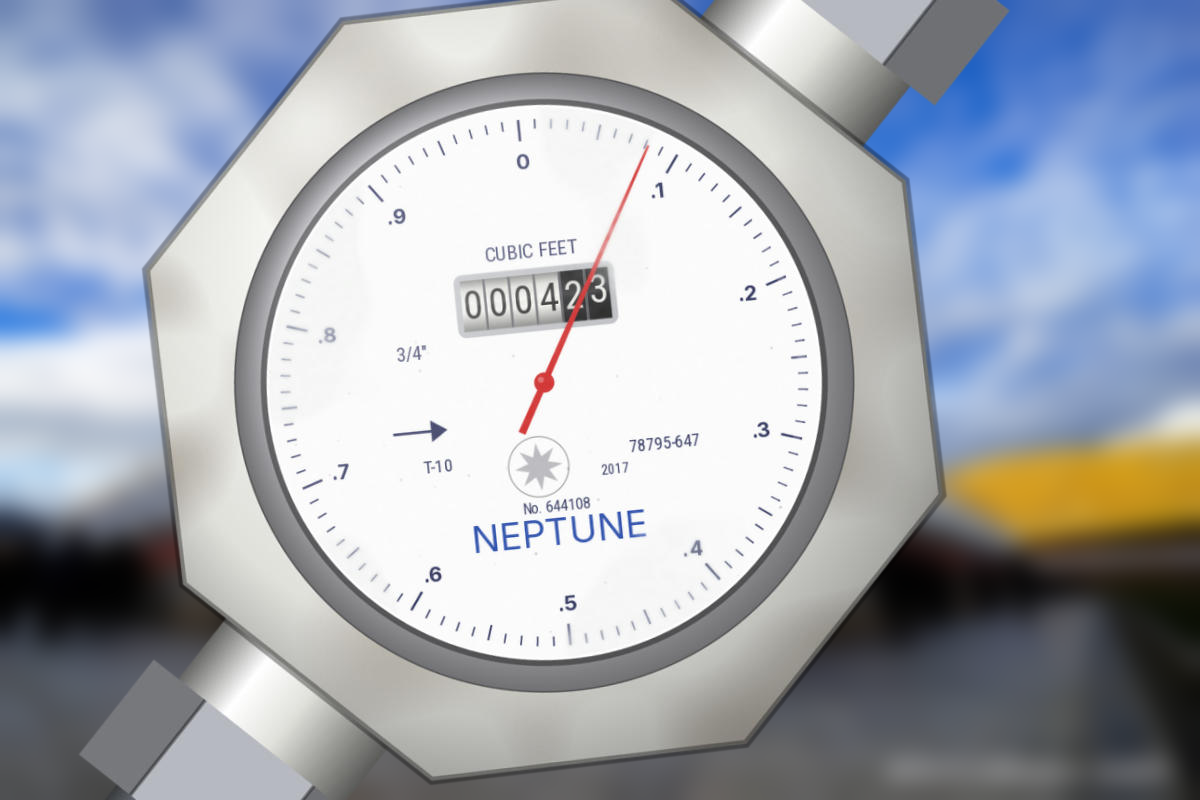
423.08 ft³
